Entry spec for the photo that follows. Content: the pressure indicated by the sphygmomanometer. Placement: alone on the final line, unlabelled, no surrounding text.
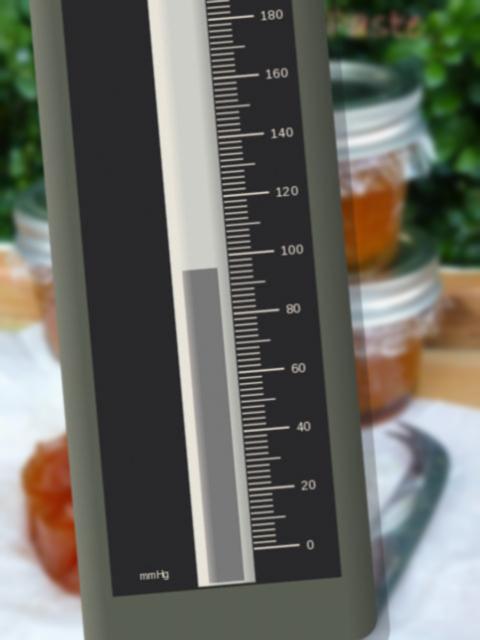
96 mmHg
